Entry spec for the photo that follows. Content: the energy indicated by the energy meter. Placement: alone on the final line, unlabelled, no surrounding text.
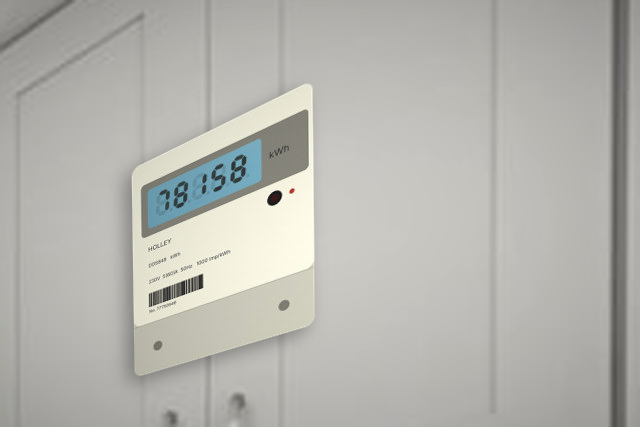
78158 kWh
